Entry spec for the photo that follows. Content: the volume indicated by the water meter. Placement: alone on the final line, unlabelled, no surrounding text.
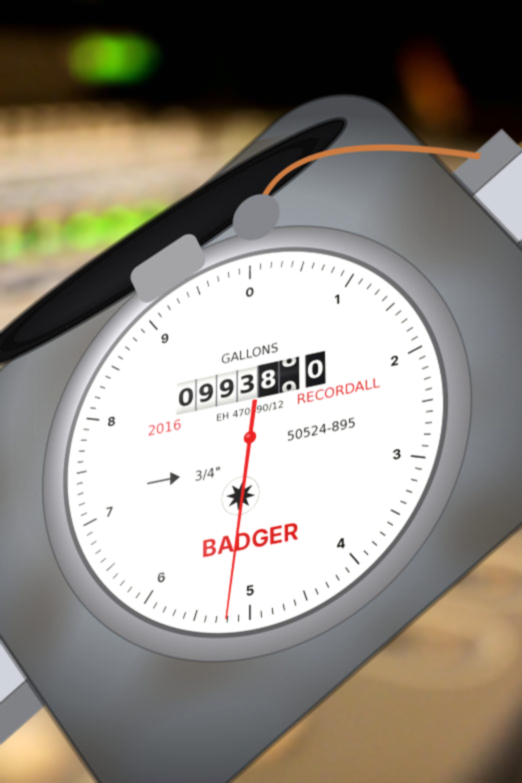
993885.2 gal
